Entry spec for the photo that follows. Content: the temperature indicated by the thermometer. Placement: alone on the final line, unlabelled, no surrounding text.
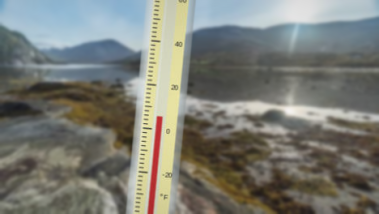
6 °F
